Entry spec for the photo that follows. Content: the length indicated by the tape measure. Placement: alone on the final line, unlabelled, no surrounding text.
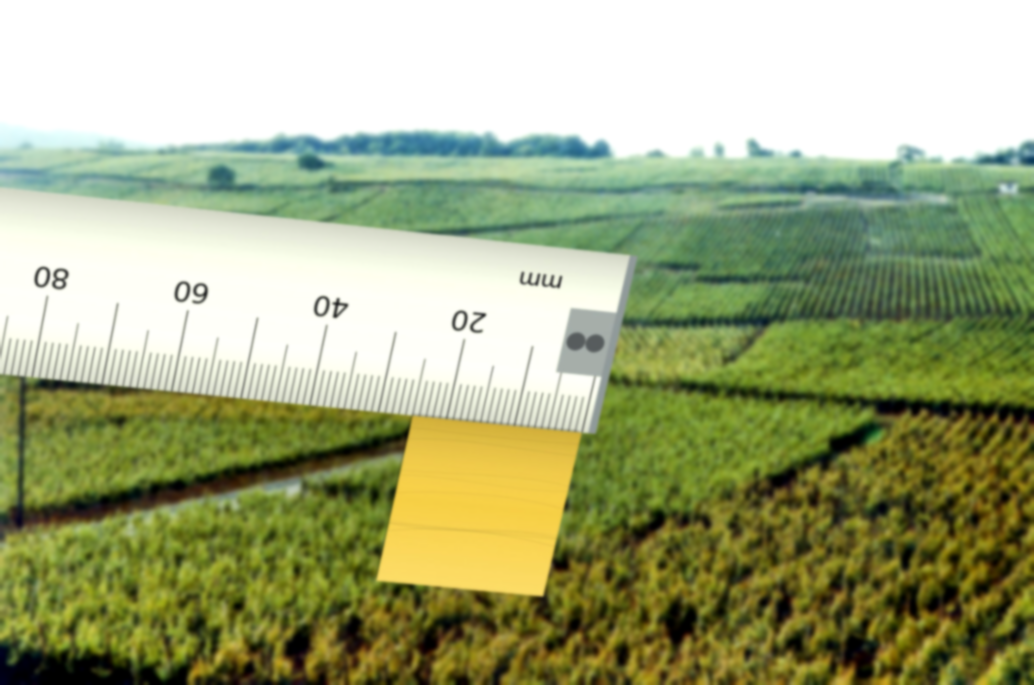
25 mm
